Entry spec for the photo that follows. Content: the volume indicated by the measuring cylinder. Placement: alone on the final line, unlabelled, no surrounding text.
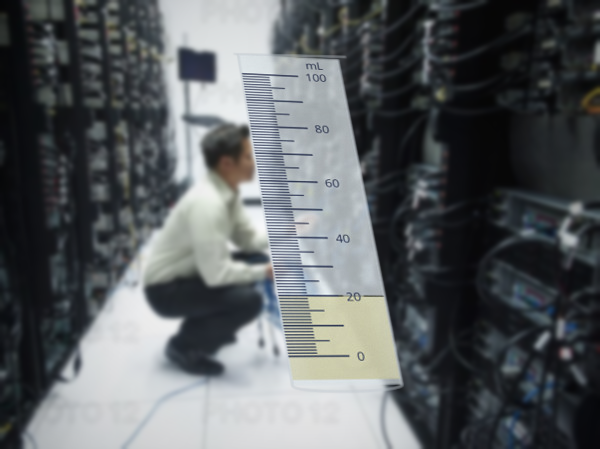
20 mL
